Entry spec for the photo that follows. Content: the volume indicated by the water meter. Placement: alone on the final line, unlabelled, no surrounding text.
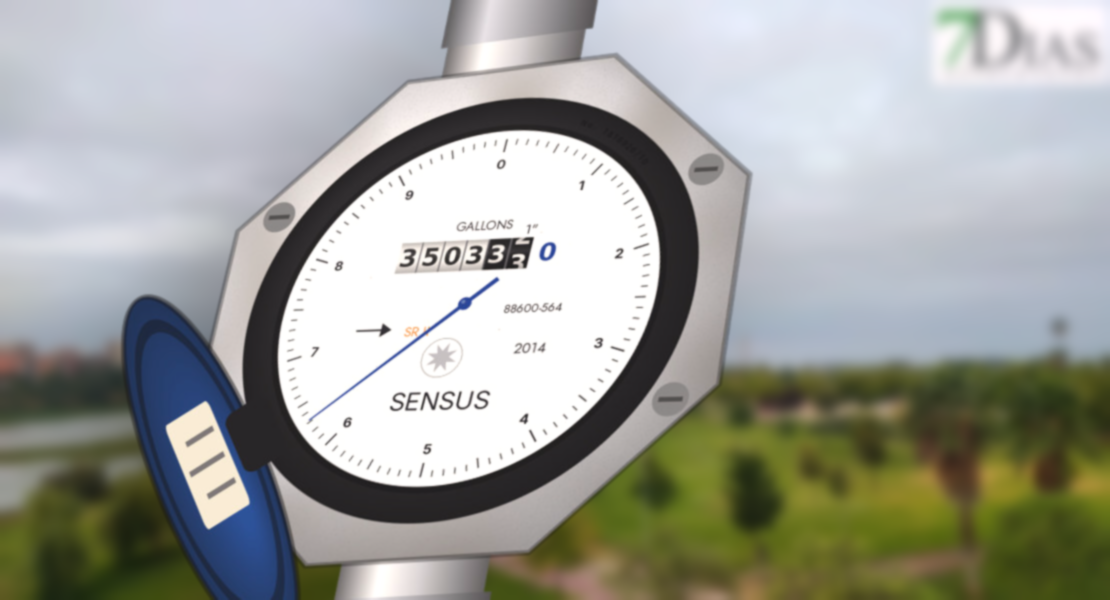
3503326.3 gal
